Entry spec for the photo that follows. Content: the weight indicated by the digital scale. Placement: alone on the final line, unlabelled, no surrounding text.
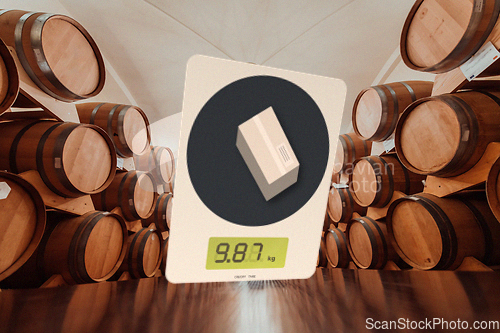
9.87 kg
